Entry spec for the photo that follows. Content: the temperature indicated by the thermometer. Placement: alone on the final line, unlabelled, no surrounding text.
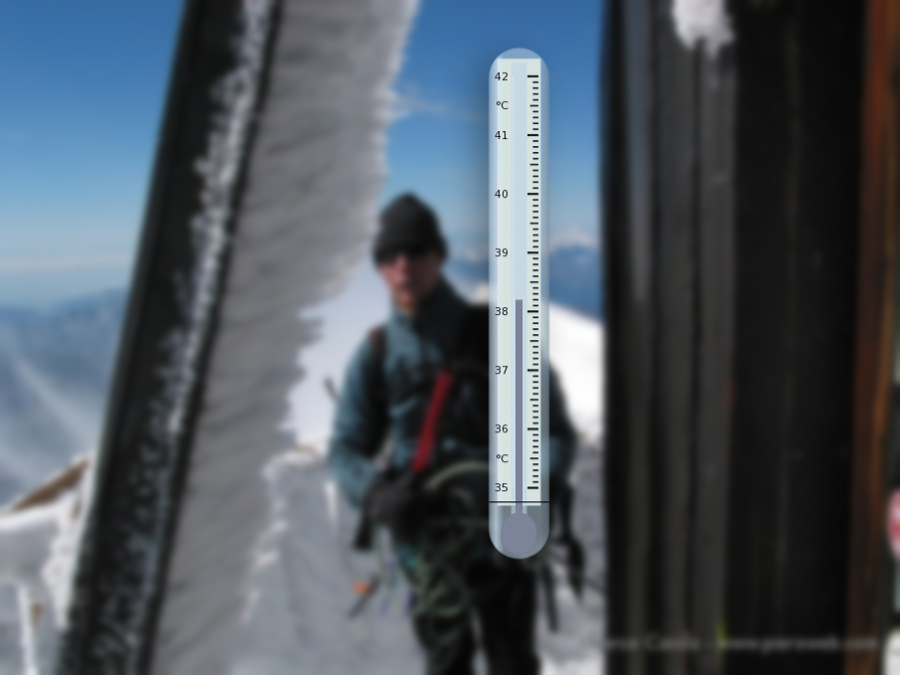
38.2 °C
